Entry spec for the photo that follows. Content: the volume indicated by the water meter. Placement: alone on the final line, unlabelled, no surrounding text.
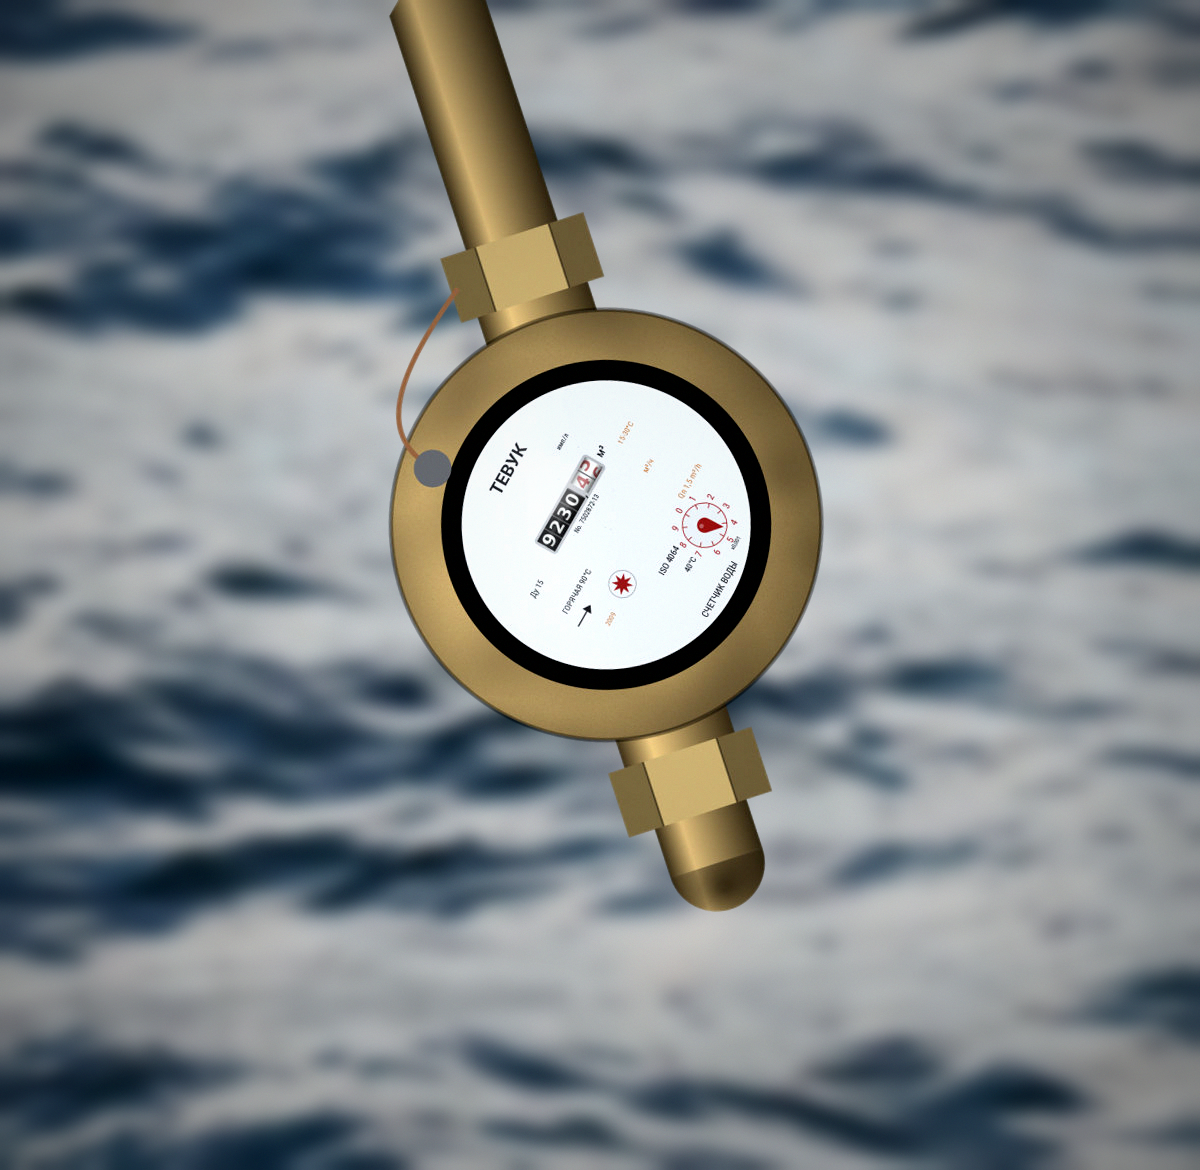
9230.454 m³
